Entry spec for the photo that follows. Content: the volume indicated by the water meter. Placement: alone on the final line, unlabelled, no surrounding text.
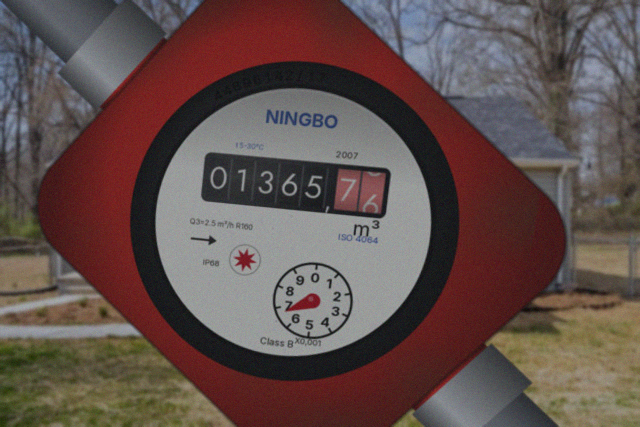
1365.756 m³
